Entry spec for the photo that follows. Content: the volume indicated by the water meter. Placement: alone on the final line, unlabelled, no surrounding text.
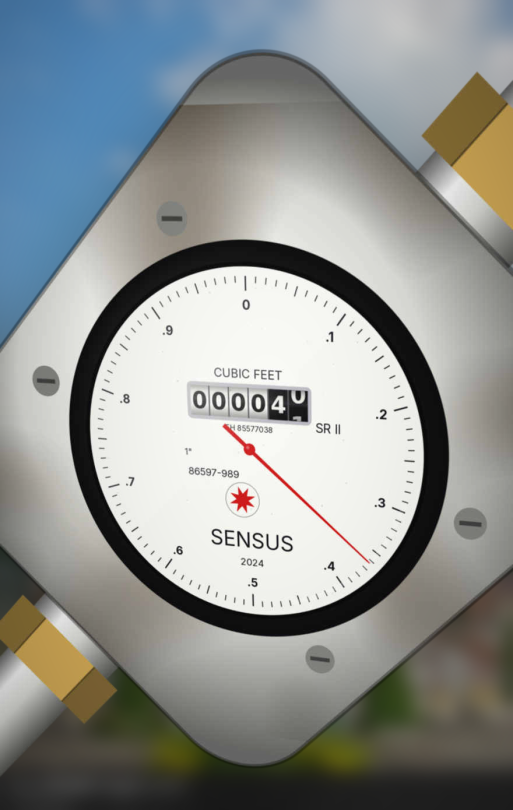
40.36 ft³
